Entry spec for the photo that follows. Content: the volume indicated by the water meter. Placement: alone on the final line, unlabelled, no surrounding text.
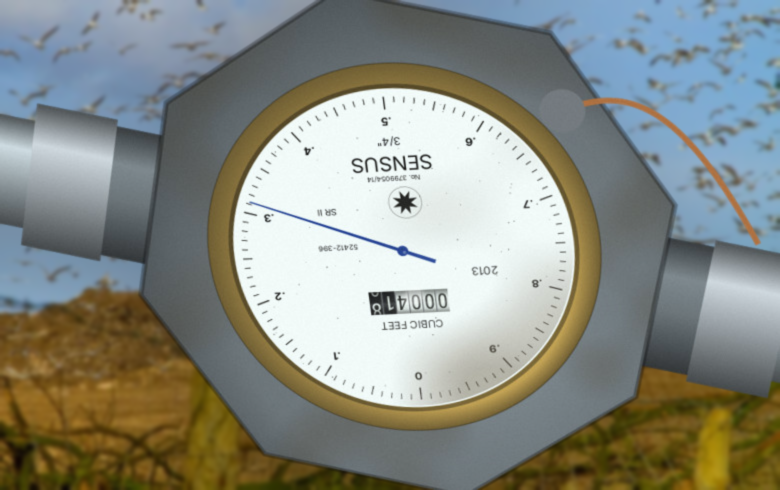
418.31 ft³
